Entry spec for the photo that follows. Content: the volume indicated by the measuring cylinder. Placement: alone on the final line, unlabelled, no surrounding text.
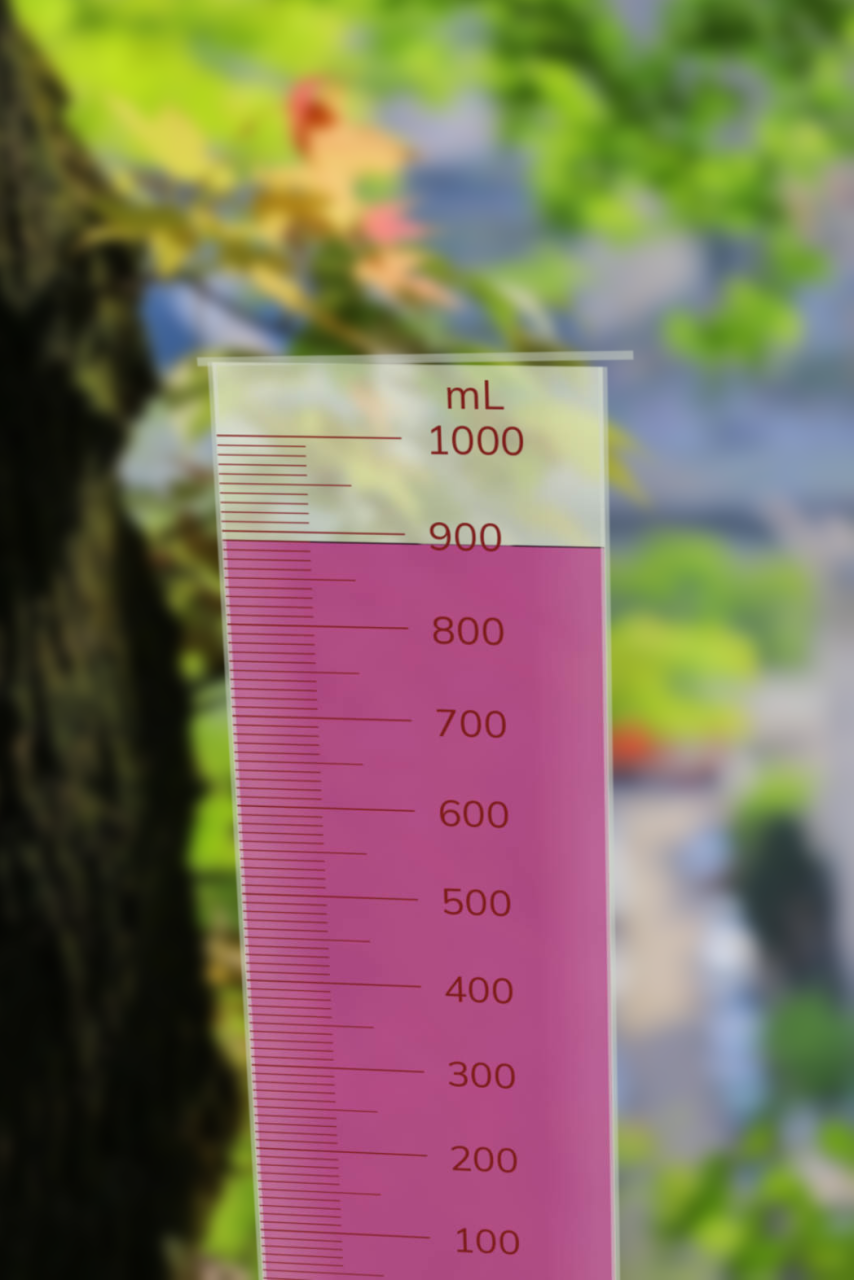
890 mL
